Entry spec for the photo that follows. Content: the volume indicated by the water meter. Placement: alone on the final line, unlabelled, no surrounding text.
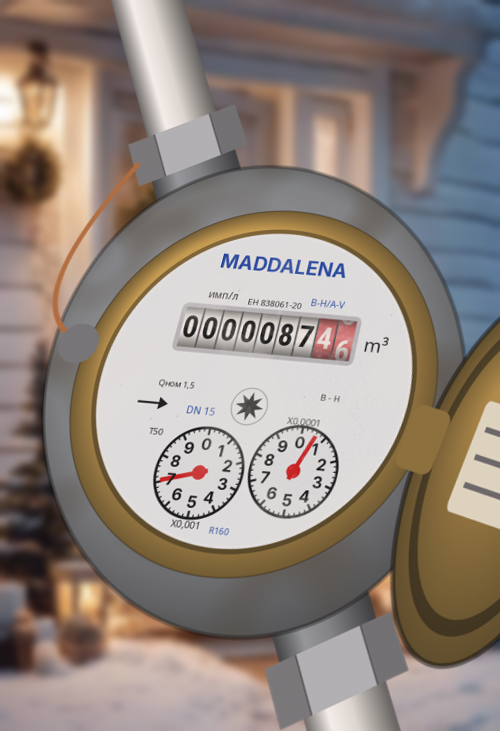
87.4570 m³
